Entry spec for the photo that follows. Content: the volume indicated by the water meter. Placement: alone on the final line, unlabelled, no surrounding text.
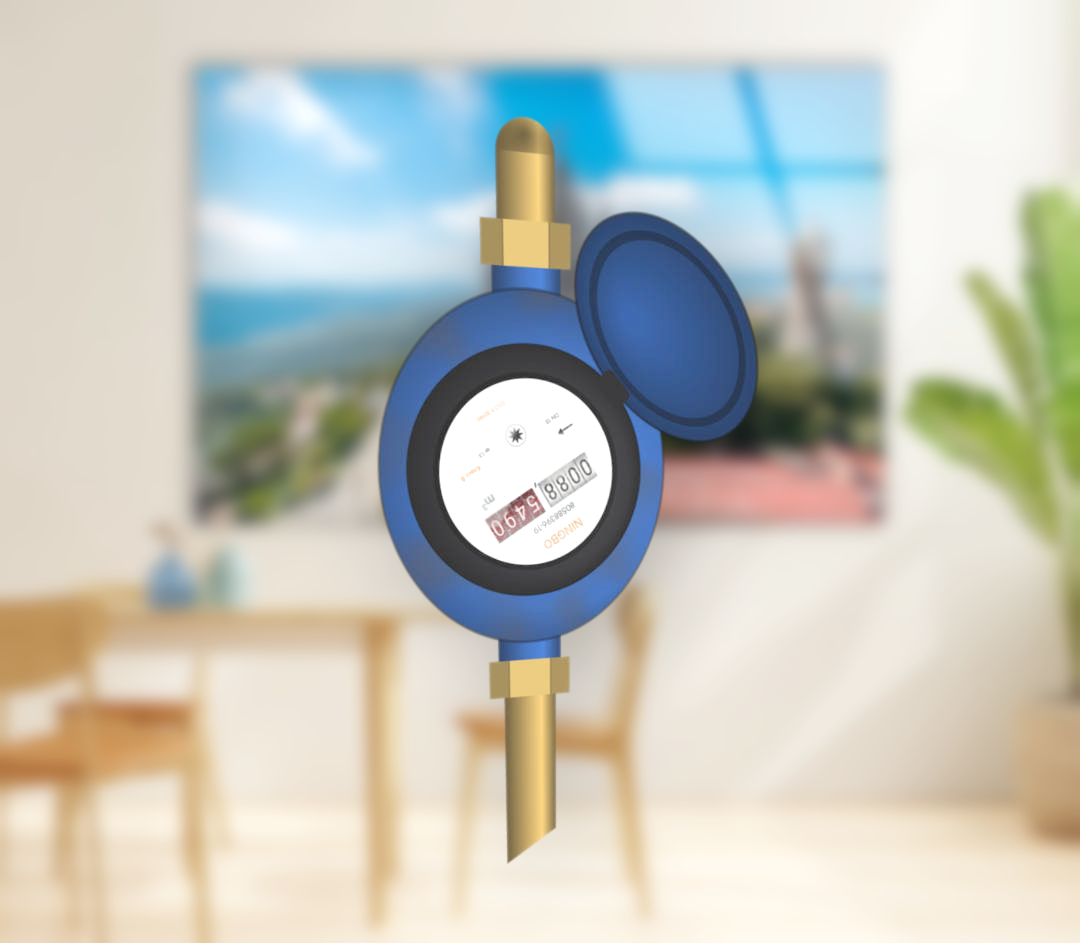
88.5490 m³
